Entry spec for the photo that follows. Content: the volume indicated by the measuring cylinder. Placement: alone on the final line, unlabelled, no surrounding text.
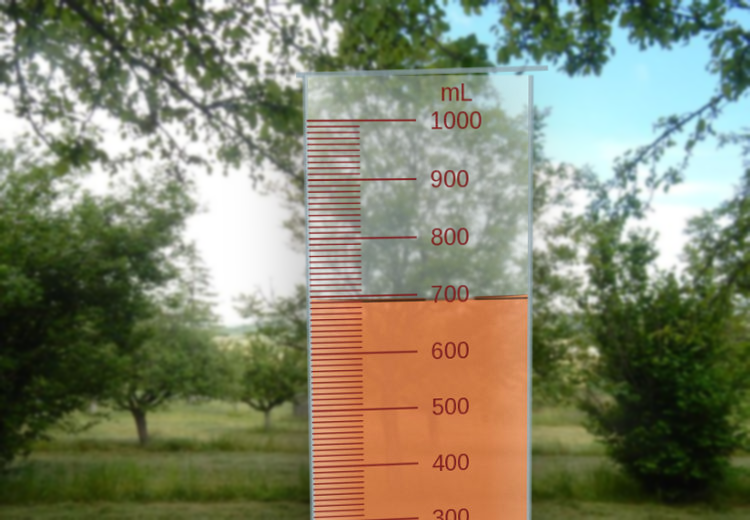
690 mL
